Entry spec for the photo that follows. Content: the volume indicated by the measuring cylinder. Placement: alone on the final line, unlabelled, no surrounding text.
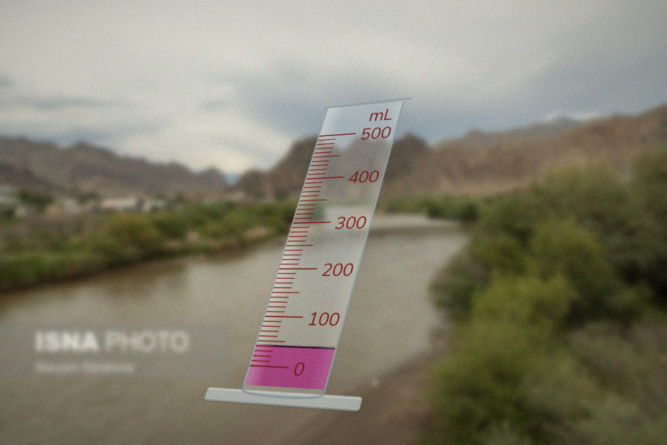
40 mL
